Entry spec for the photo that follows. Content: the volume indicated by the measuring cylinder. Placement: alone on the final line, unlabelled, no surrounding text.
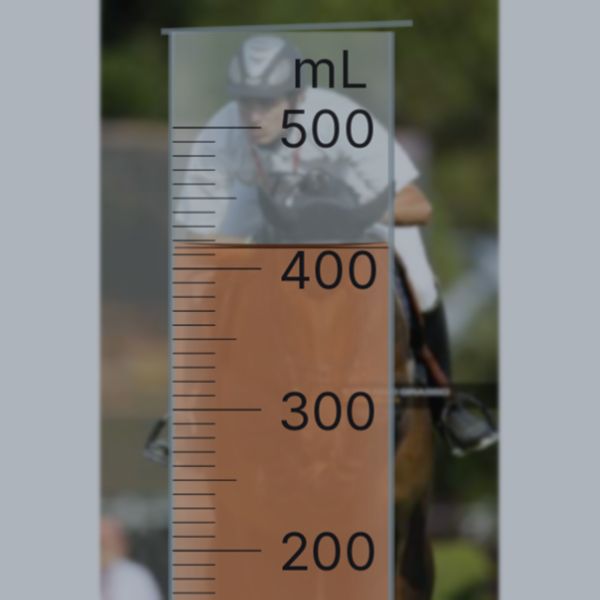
415 mL
